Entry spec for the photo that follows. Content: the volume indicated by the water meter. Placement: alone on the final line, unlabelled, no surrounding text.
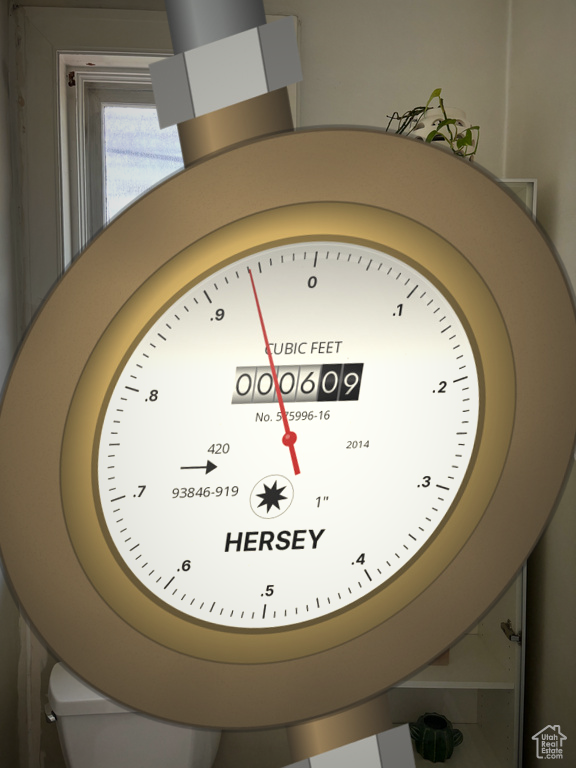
608.94 ft³
